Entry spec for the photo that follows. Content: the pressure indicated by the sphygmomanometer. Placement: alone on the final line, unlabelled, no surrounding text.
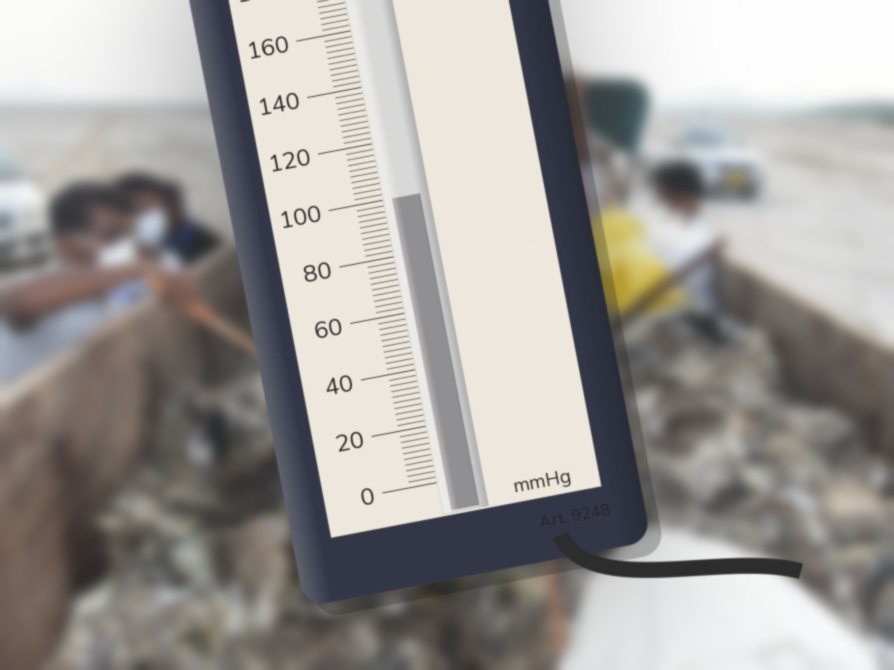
100 mmHg
